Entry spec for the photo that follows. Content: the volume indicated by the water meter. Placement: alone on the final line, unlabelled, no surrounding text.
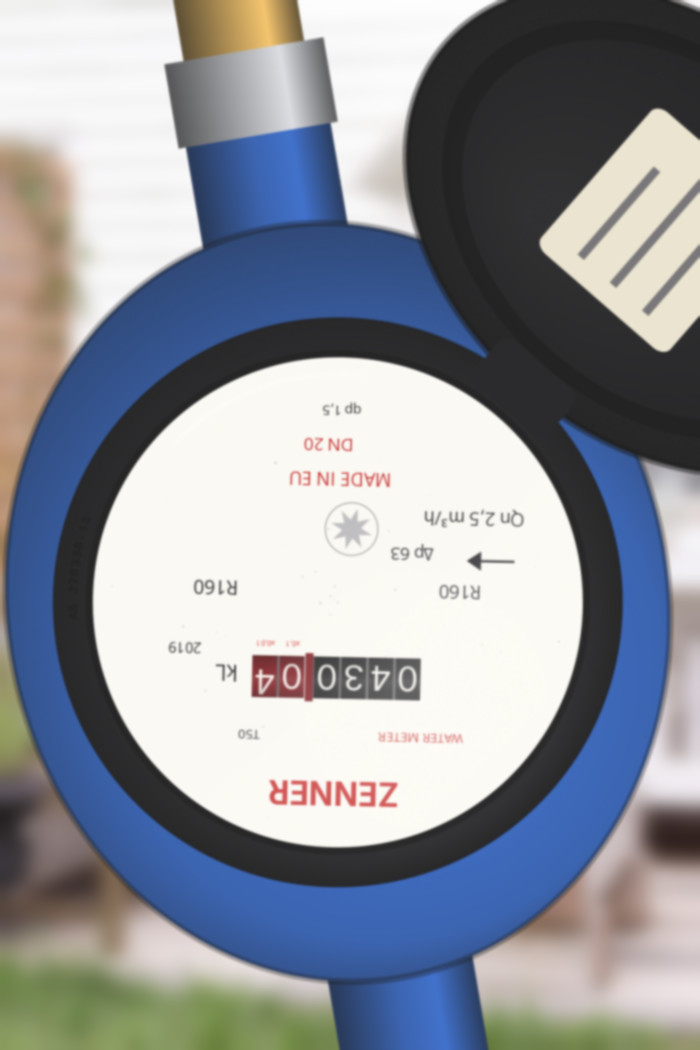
430.04 kL
